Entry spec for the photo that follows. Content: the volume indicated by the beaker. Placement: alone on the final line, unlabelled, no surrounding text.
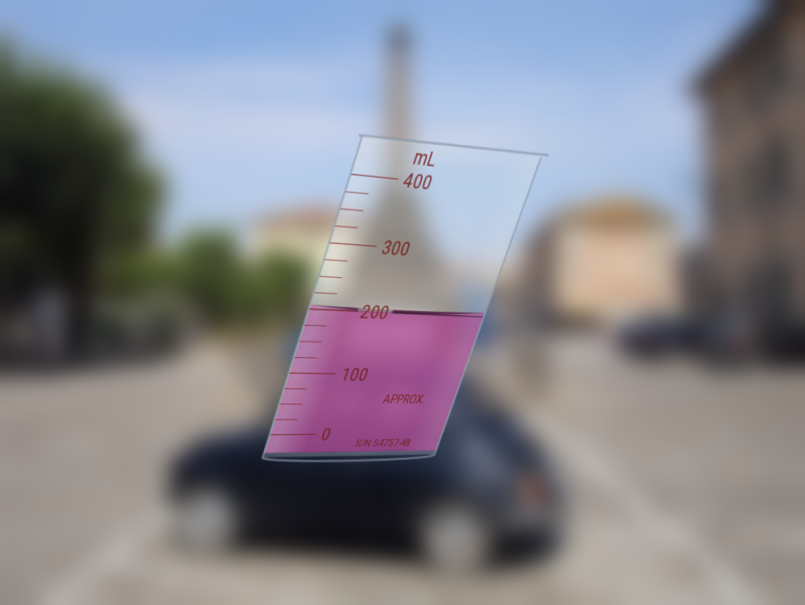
200 mL
